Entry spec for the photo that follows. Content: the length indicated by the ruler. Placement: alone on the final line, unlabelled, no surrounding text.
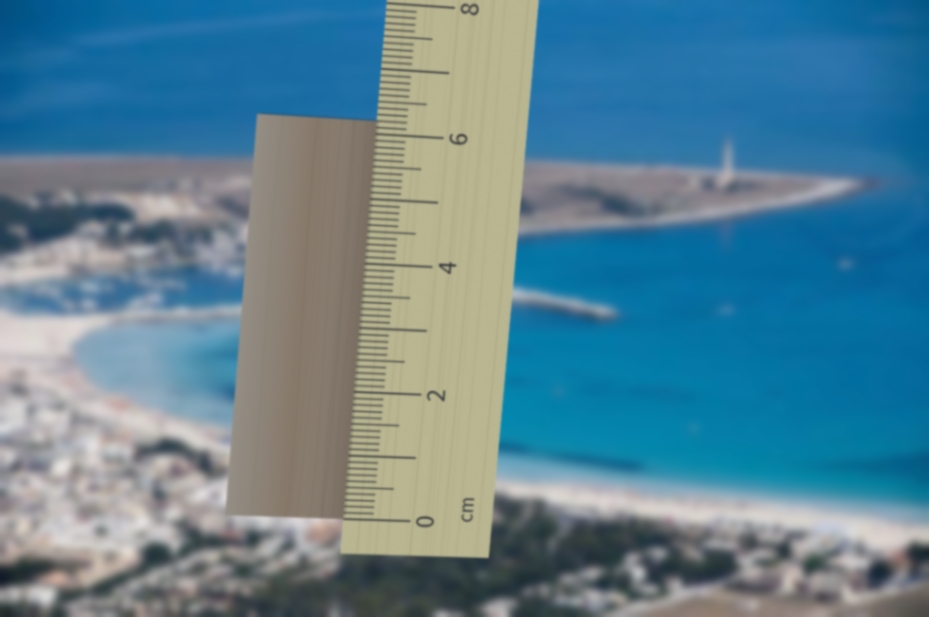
6.2 cm
